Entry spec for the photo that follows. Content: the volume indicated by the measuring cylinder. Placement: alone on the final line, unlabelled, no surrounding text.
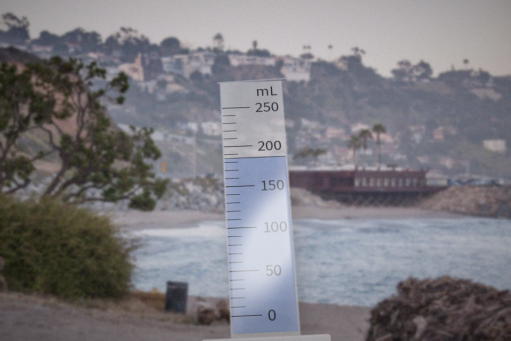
185 mL
